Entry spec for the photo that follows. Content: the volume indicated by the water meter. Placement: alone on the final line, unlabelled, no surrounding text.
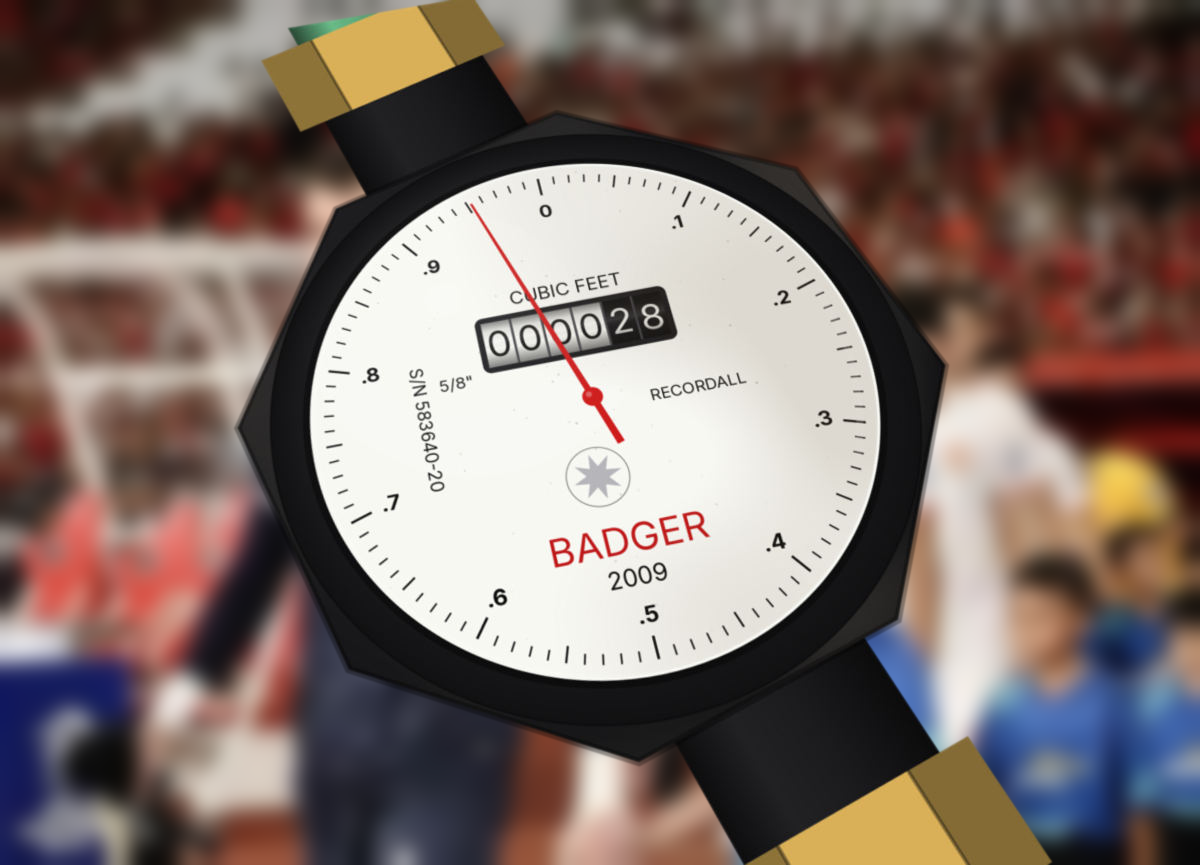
27.95 ft³
